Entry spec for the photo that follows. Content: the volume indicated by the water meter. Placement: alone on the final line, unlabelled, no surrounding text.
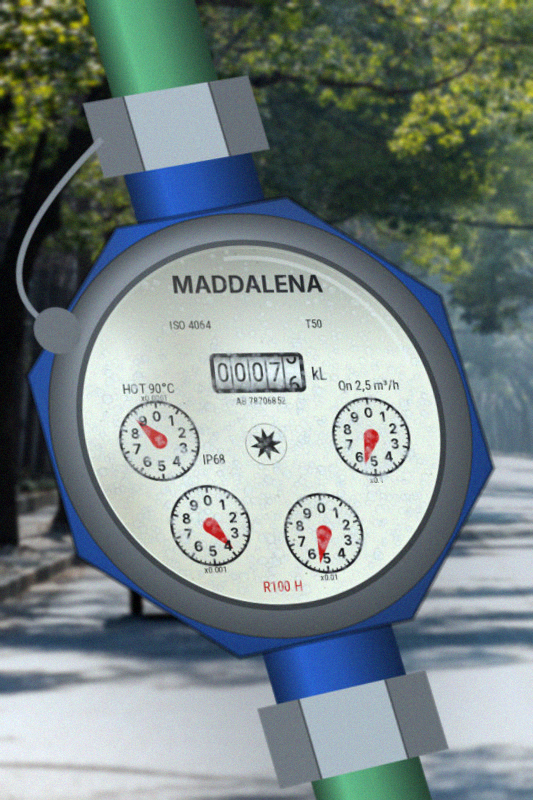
75.5538 kL
